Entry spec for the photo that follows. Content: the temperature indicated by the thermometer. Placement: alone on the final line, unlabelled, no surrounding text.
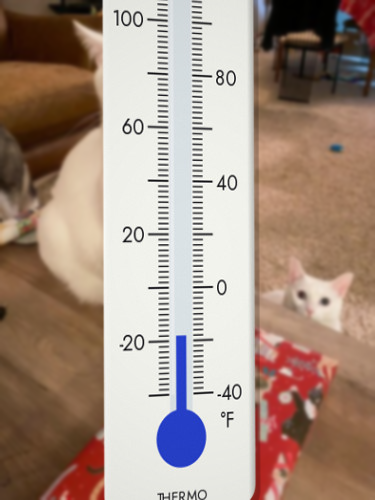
-18 °F
